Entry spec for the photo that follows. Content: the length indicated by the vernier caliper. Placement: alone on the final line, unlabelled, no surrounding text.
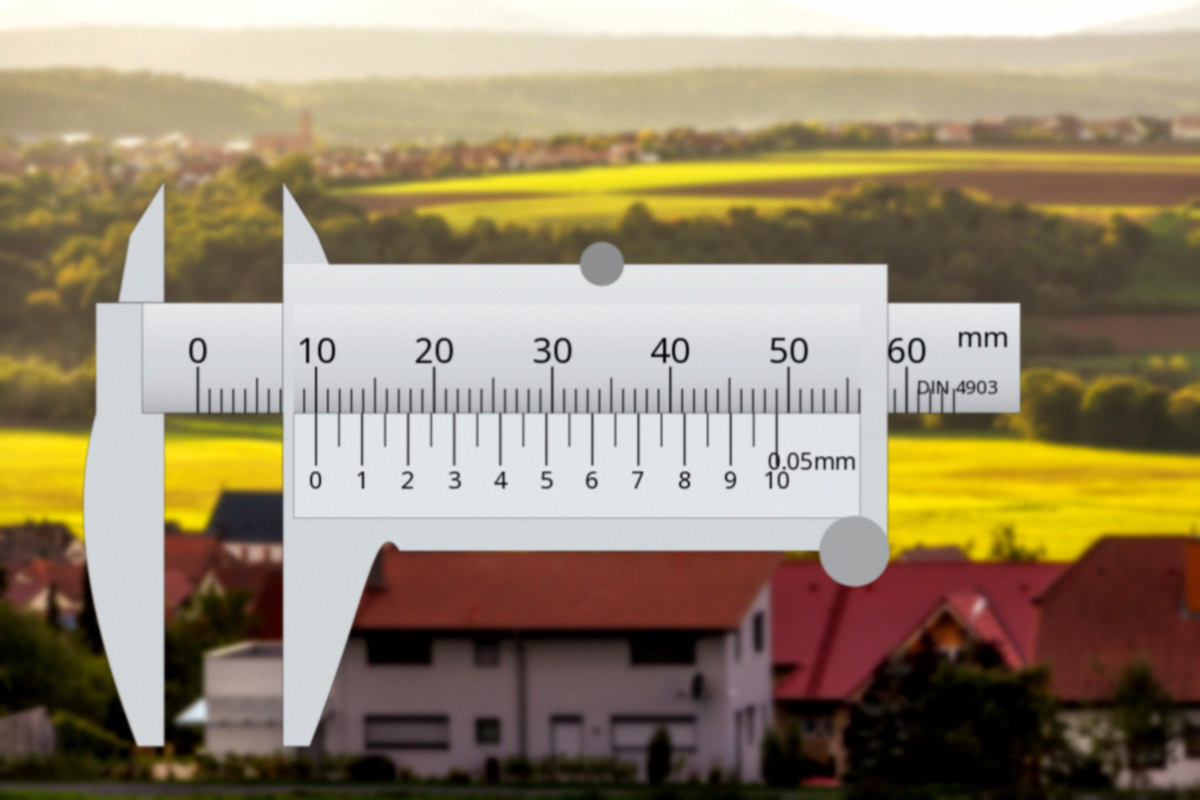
10.0 mm
